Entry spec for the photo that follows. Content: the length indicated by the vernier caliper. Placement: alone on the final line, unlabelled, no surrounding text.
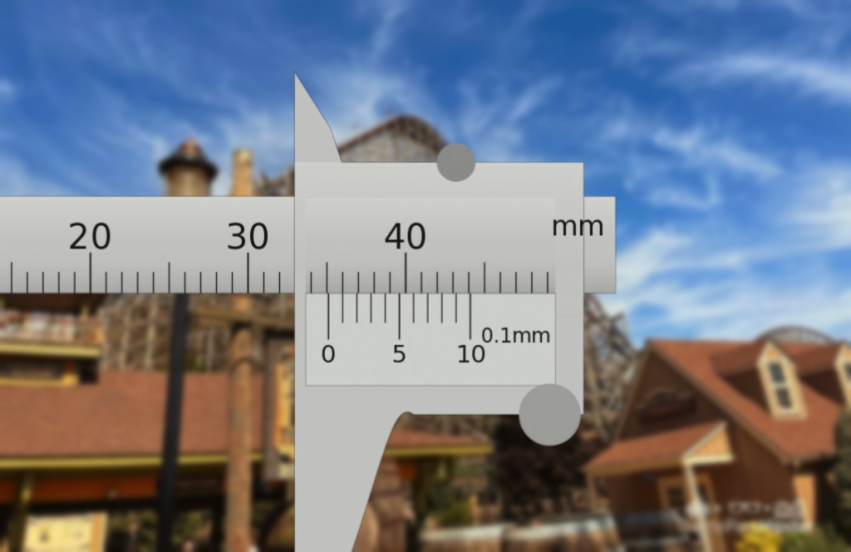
35.1 mm
